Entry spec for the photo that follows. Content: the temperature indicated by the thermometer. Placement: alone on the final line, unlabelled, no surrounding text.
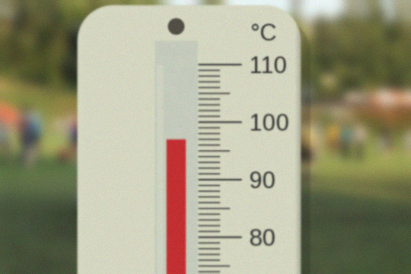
97 °C
